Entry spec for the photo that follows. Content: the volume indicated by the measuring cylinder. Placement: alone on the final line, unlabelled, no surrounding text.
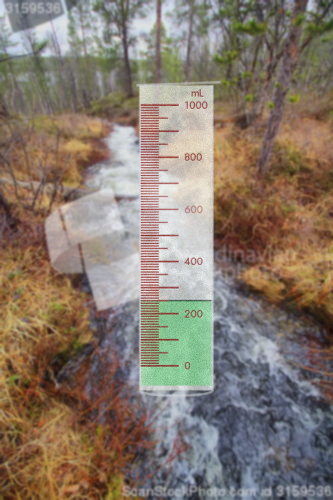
250 mL
